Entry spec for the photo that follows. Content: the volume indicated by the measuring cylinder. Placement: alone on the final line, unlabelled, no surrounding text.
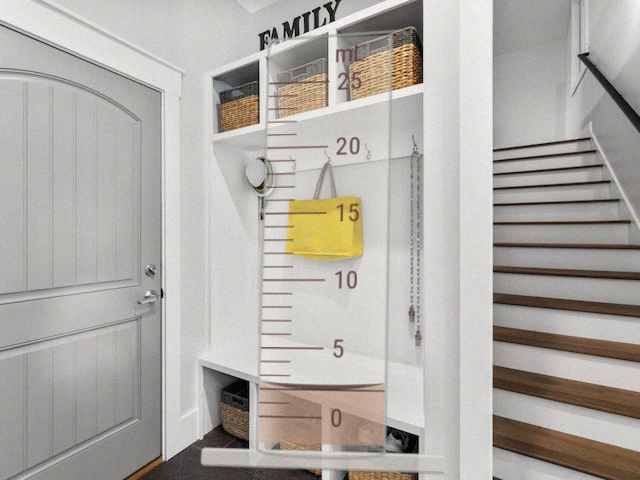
2 mL
